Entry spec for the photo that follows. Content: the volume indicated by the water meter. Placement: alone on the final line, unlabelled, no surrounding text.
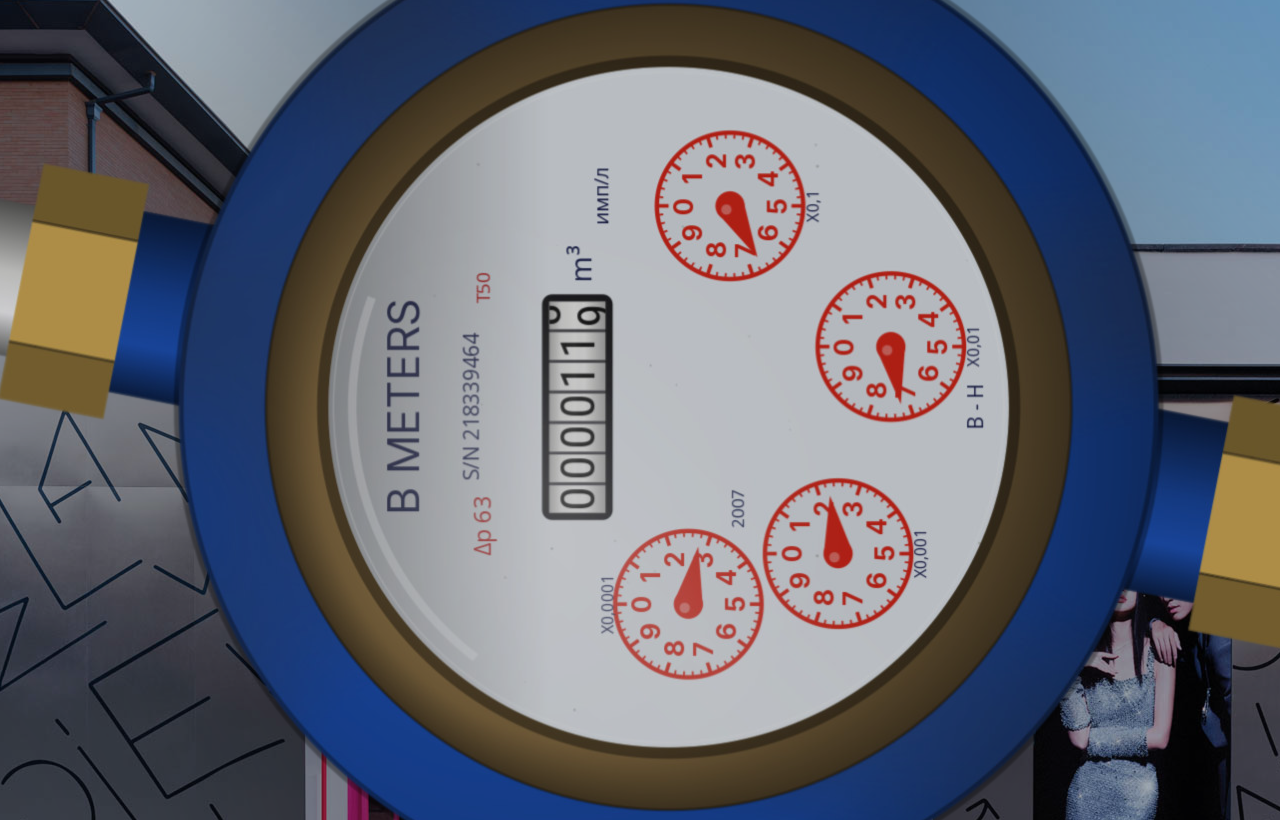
118.6722 m³
